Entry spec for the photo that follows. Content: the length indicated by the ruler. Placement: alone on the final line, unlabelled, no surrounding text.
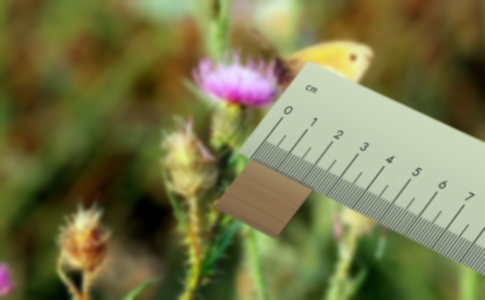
2.5 cm
